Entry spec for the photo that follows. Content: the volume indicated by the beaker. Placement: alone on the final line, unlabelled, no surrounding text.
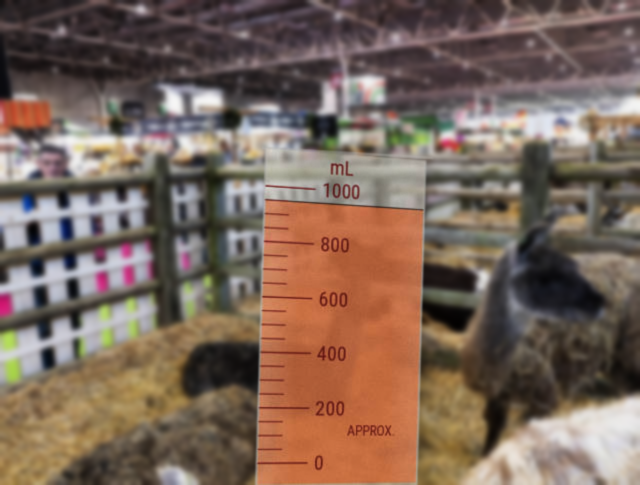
950 mL
